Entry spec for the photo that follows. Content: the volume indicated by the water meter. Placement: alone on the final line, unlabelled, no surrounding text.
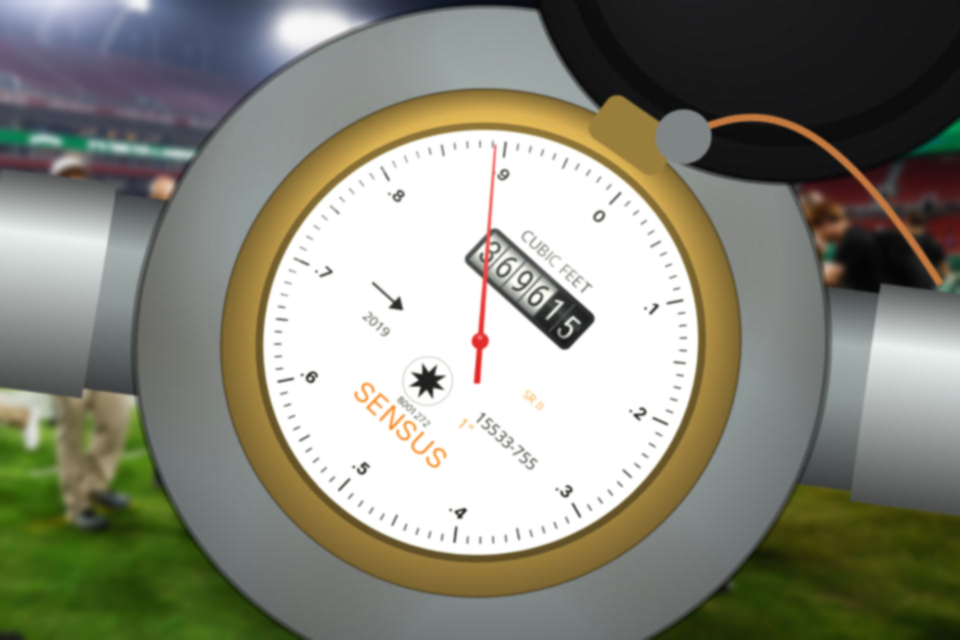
369614.89 ft³
